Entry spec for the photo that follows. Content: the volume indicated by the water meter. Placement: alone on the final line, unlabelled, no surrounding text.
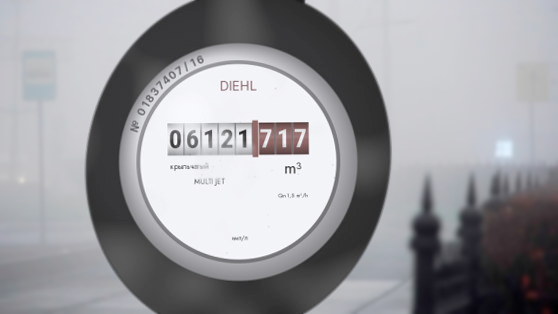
6121.717 m³
